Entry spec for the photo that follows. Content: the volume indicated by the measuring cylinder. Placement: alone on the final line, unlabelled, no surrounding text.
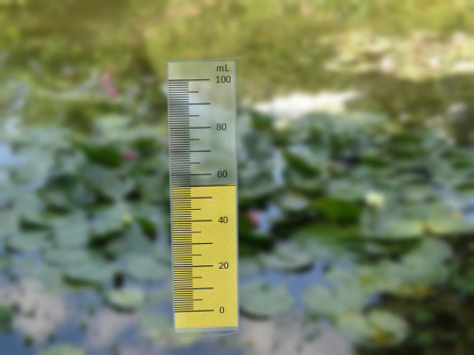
55 mL
